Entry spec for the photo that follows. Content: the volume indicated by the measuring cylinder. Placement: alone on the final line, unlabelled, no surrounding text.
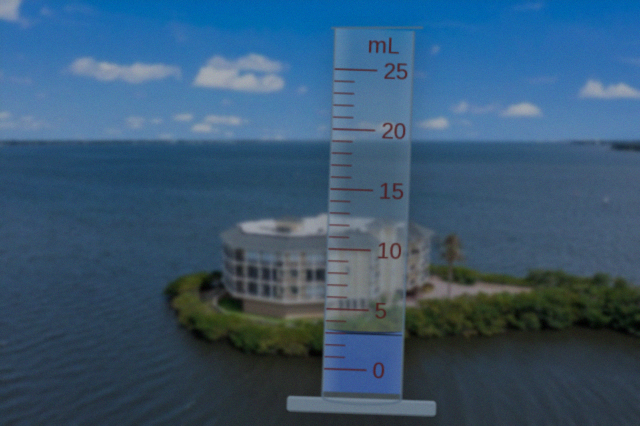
3 mL
